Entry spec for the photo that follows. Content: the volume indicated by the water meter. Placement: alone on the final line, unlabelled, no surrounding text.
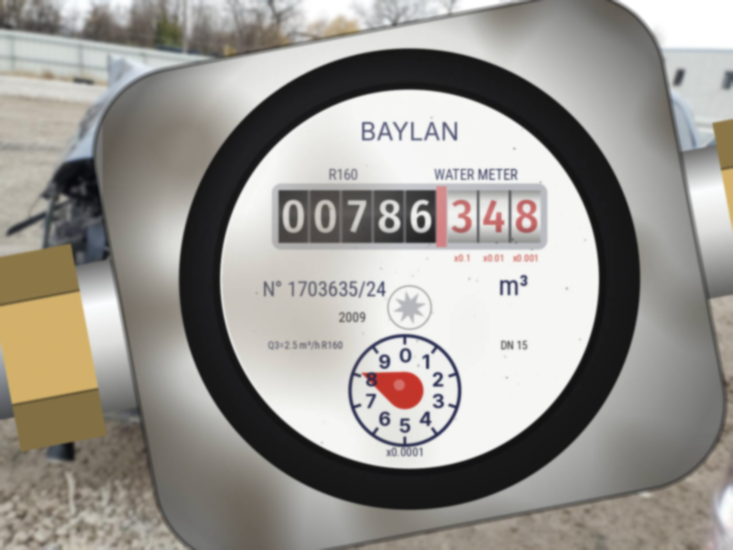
786.3488 m³
